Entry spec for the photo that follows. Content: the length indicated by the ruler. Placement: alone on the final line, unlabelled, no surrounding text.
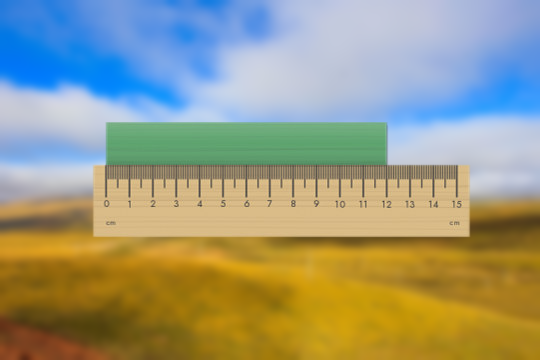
12 cm
